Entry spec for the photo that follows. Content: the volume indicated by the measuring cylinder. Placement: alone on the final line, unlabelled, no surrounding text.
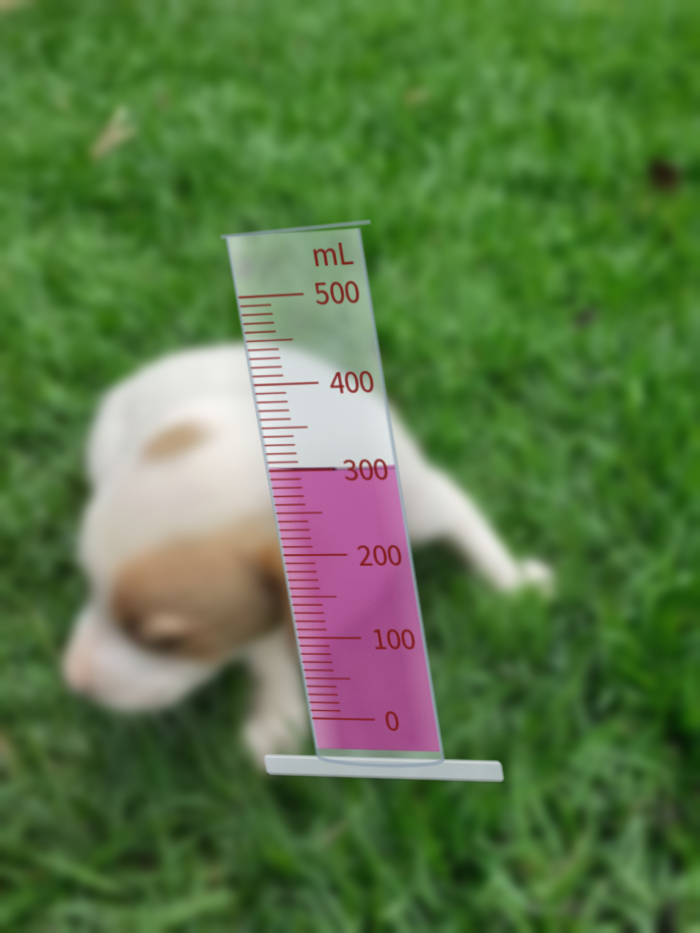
300 mL
